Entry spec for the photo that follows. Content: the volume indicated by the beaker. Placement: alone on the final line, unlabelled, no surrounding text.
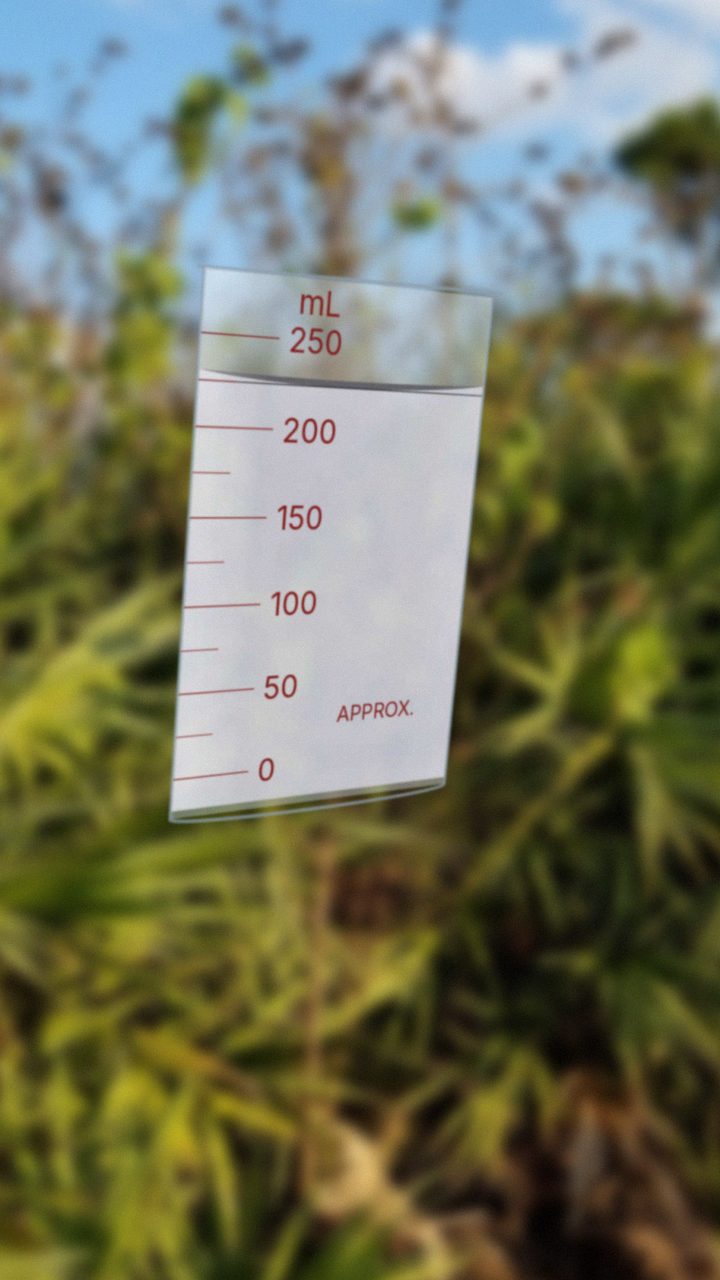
225 mL
